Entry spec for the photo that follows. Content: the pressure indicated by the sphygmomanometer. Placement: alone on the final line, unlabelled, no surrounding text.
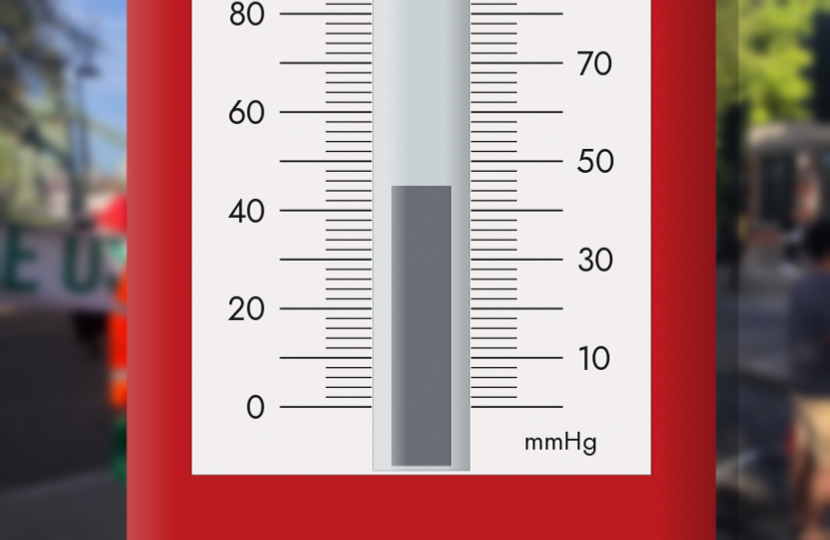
45 mmHg
